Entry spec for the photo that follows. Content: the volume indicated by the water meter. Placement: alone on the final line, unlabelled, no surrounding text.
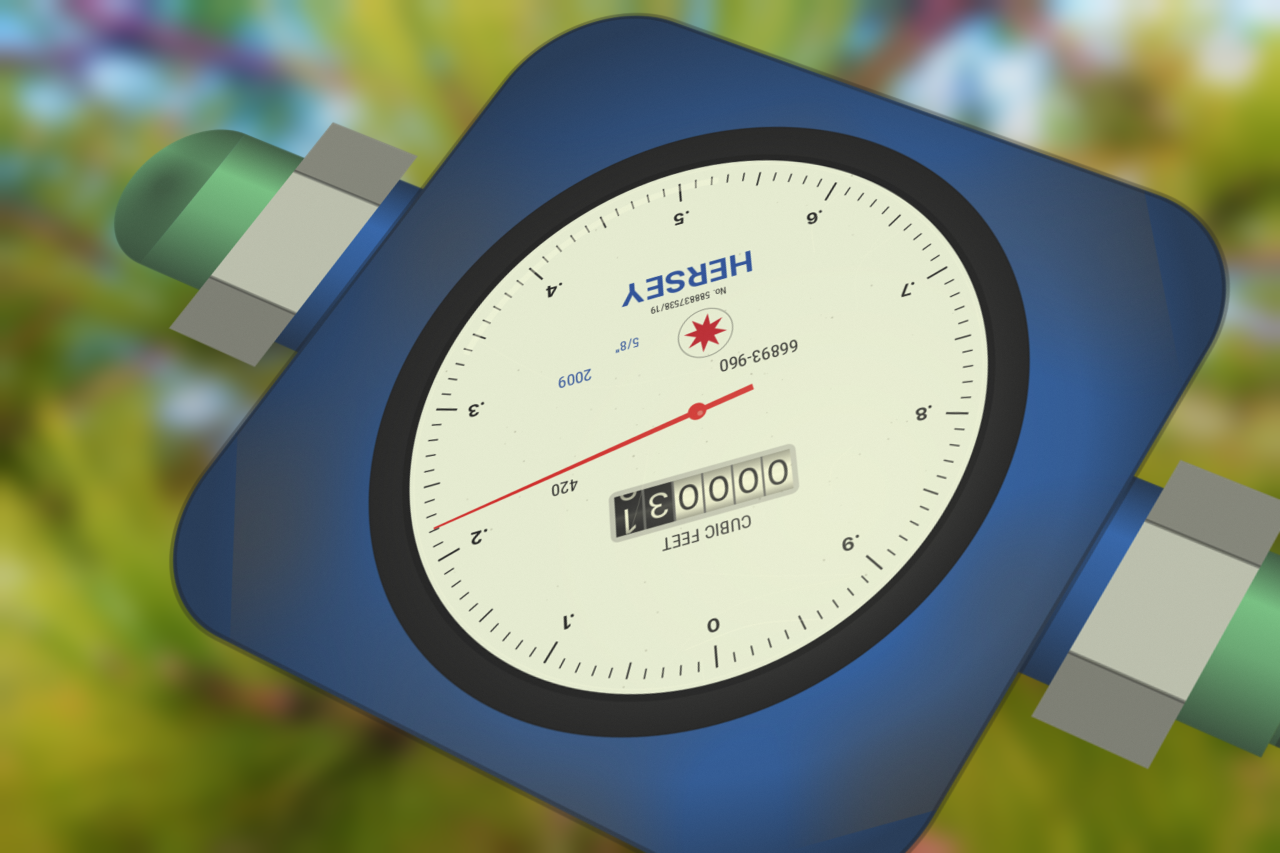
31.22 ft³
